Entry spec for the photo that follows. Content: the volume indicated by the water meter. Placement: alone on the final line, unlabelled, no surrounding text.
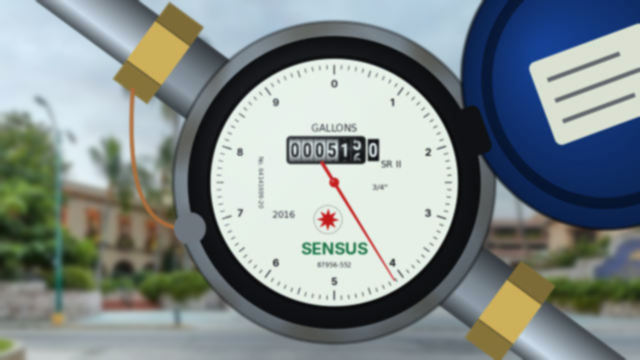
5154.1 gal
